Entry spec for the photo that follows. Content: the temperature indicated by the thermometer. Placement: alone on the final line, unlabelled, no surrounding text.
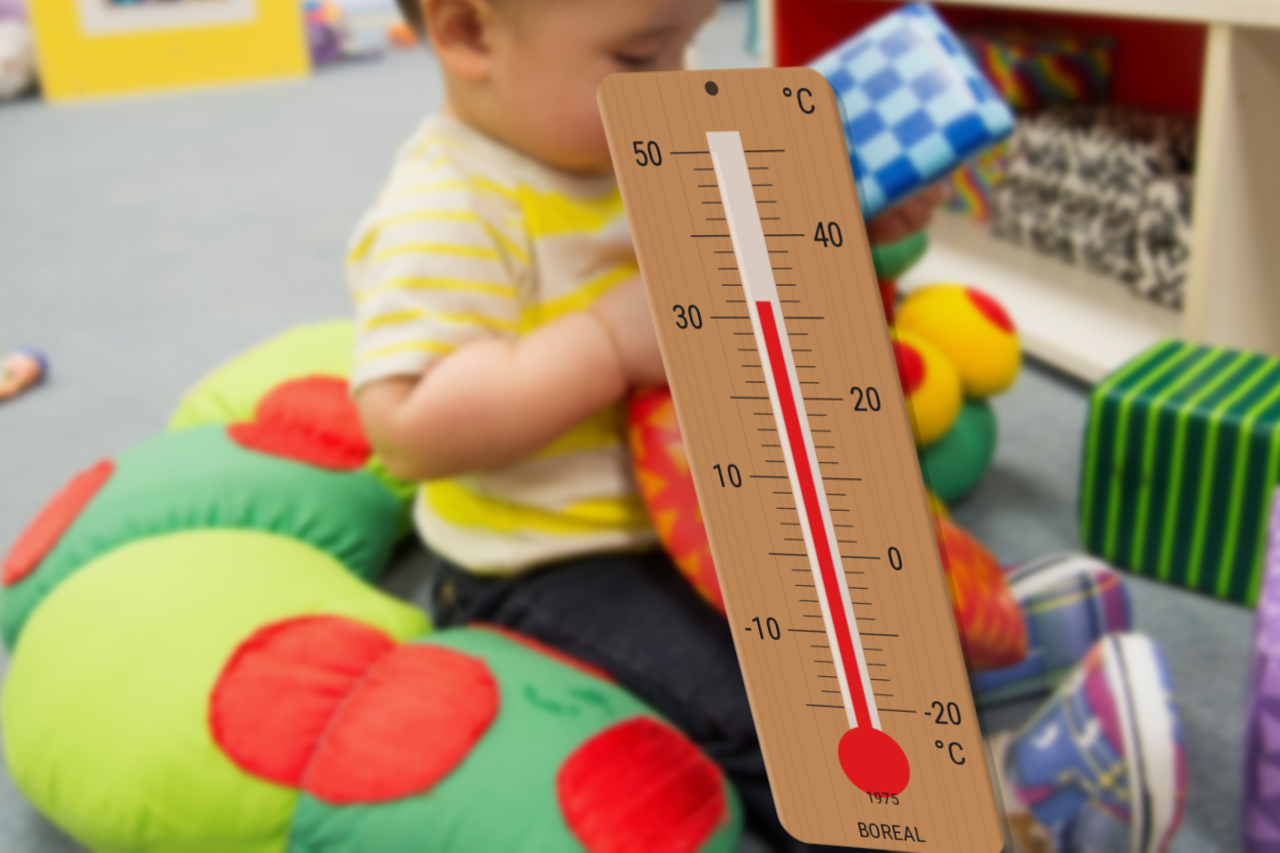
32 °C
